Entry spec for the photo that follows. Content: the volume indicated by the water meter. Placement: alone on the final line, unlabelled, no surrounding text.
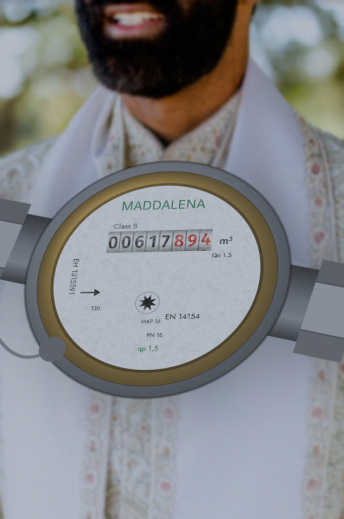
617.894 m³
